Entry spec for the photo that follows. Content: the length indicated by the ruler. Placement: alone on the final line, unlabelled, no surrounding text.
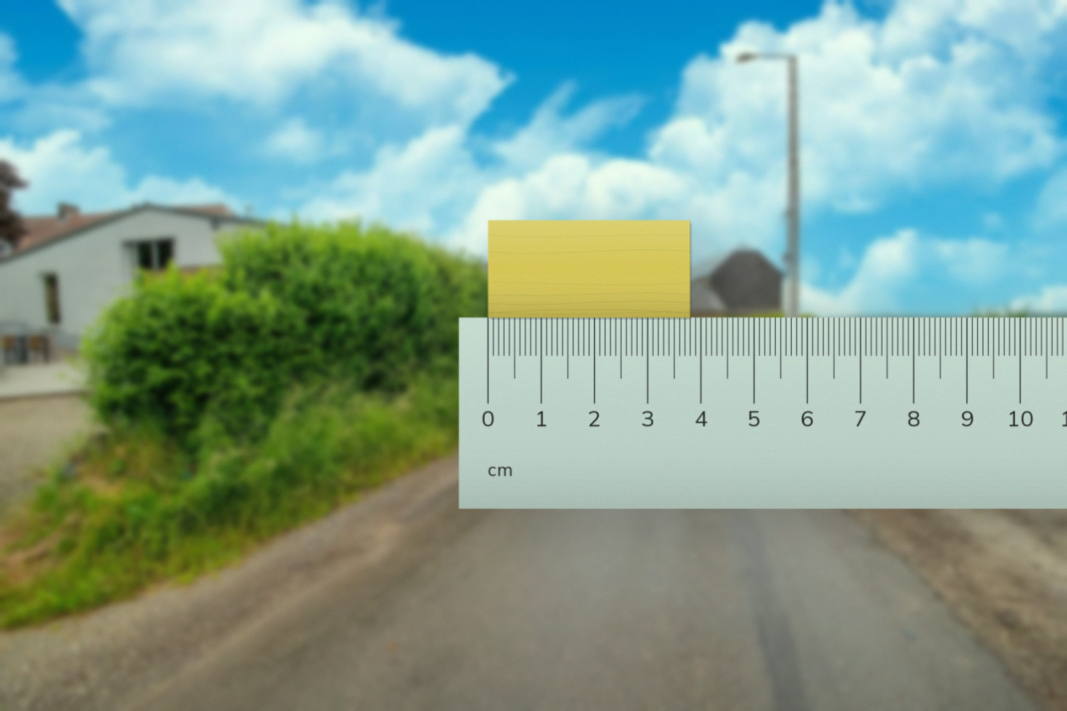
3.8 cm
